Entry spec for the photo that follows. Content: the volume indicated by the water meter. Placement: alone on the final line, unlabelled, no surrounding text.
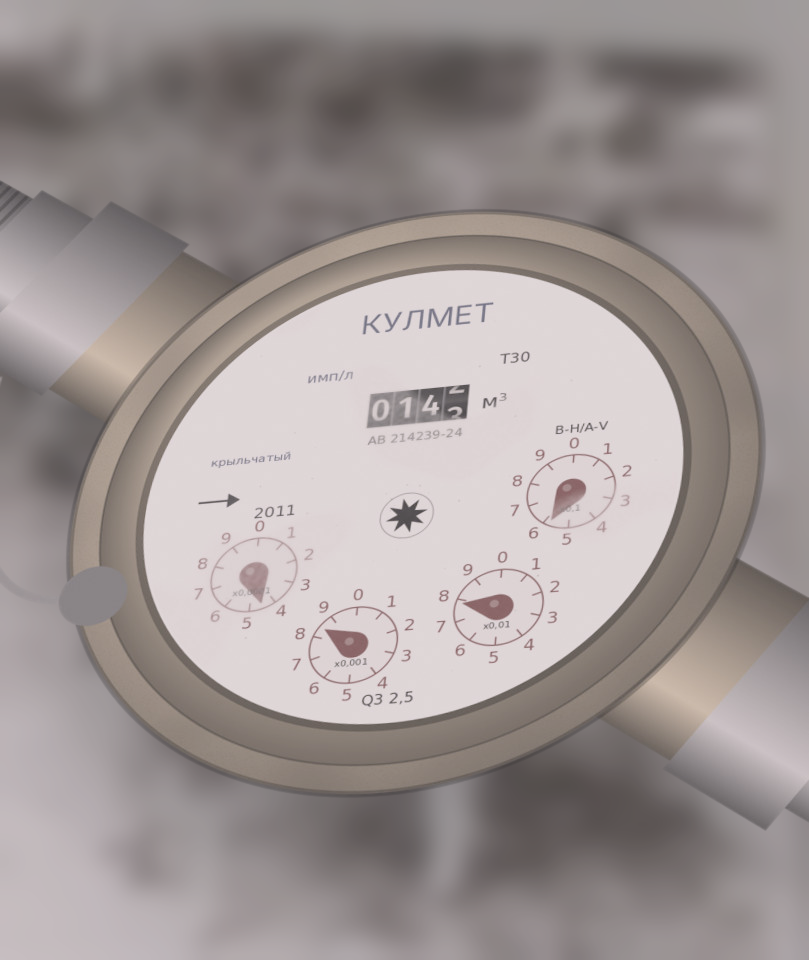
142.5784 m³
